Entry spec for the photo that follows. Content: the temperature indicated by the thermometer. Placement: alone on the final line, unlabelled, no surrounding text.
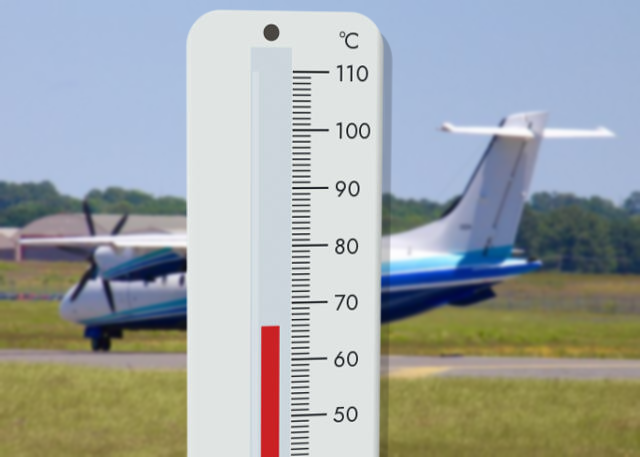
66 °C
